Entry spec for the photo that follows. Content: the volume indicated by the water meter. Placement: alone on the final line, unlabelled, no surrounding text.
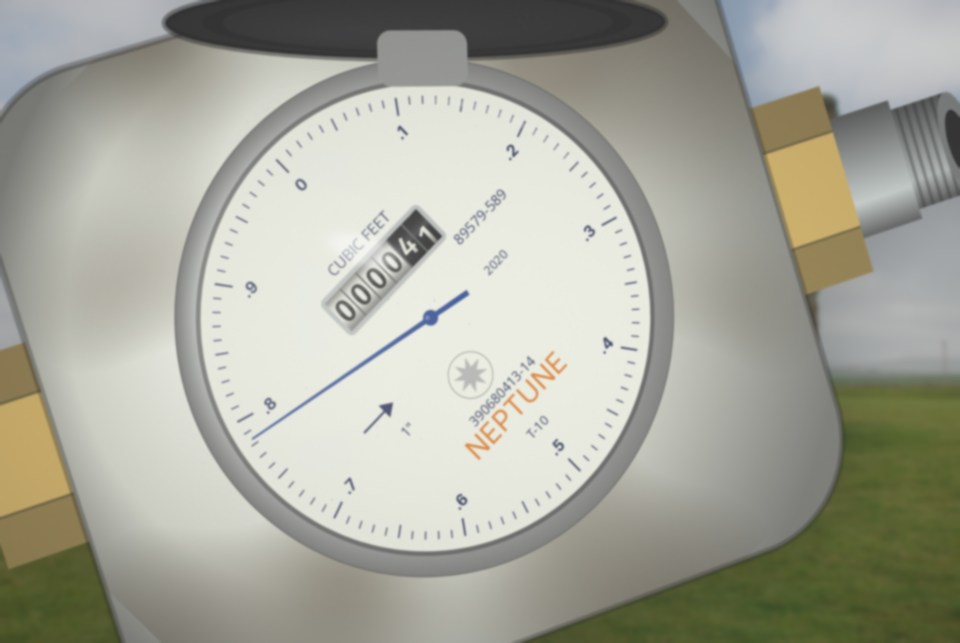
40.78 ft³
